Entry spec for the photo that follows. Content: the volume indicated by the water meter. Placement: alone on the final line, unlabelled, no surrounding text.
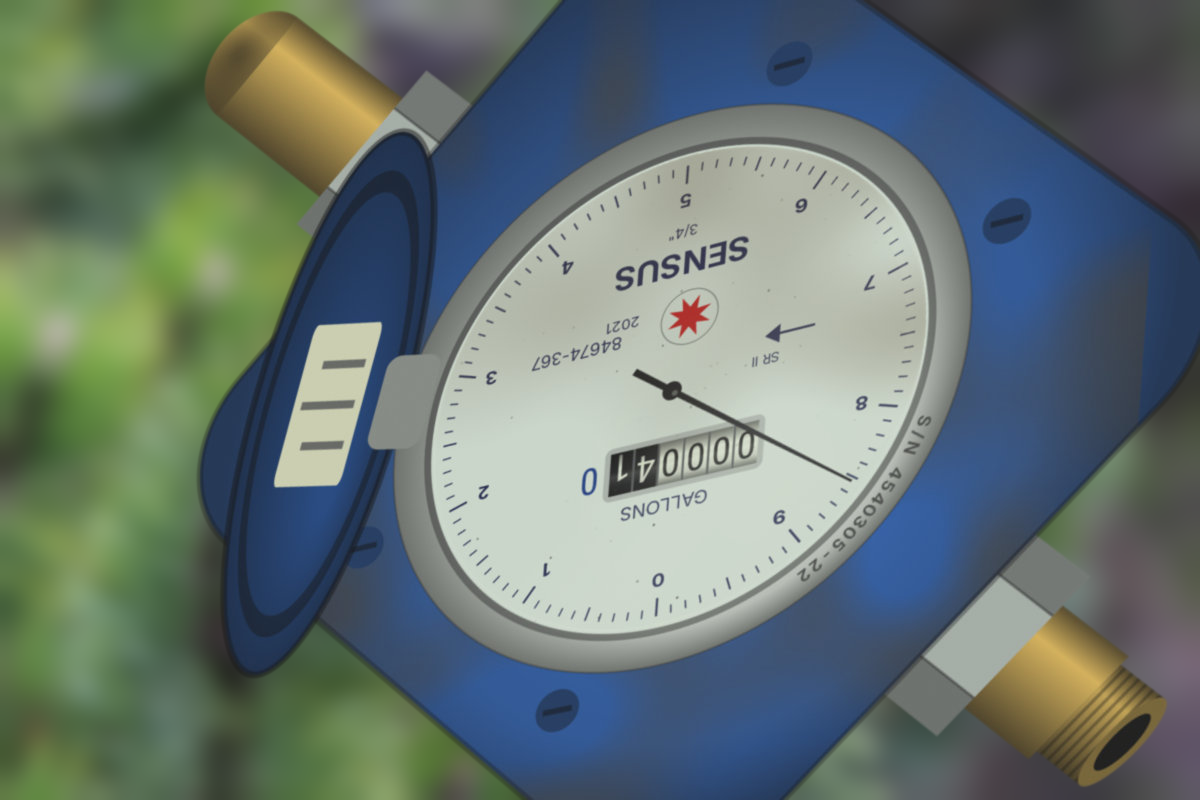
408.5 gal
